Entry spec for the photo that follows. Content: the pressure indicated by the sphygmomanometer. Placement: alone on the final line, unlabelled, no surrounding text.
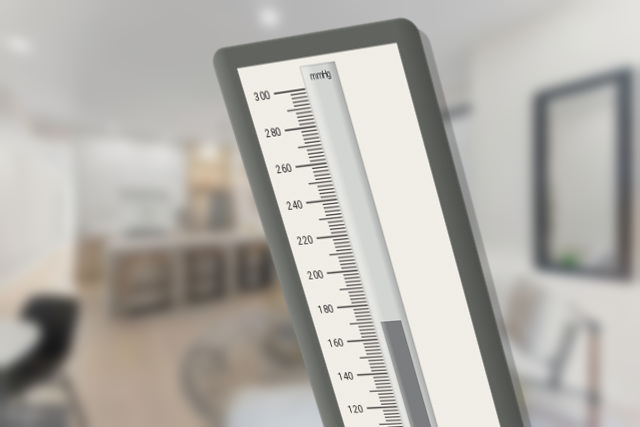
170 mmHg
